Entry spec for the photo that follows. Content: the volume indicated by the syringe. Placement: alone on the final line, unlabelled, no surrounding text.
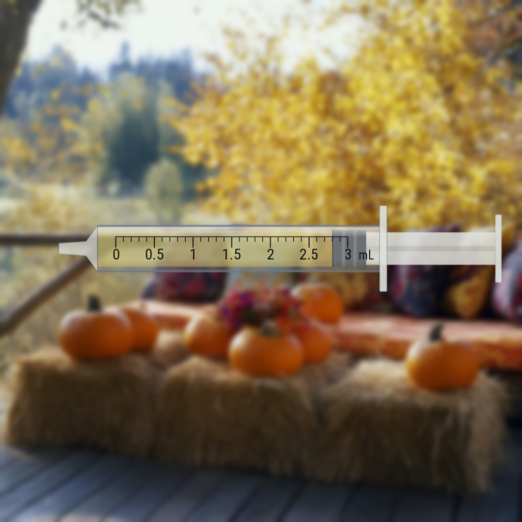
2.8 mL
